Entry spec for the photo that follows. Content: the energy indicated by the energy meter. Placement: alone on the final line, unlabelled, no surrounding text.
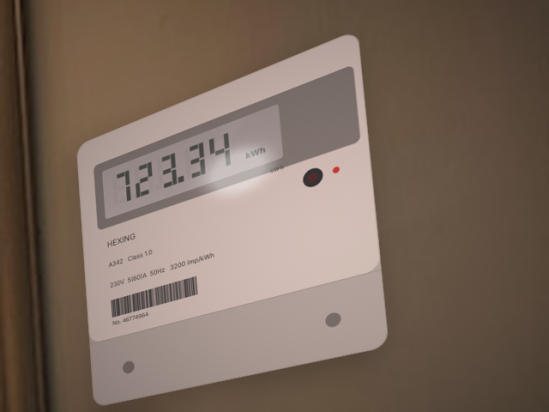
723.34 kWh
